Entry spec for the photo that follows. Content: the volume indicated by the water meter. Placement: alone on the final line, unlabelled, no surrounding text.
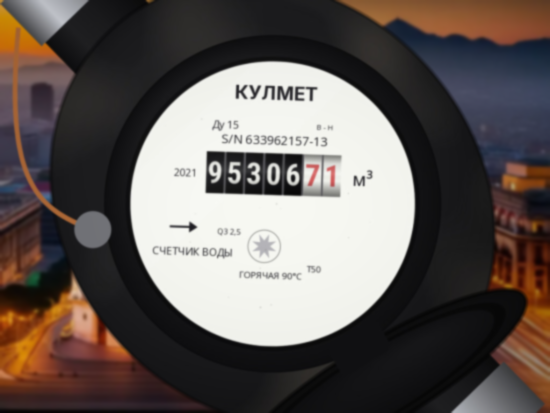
95306.71 m³
